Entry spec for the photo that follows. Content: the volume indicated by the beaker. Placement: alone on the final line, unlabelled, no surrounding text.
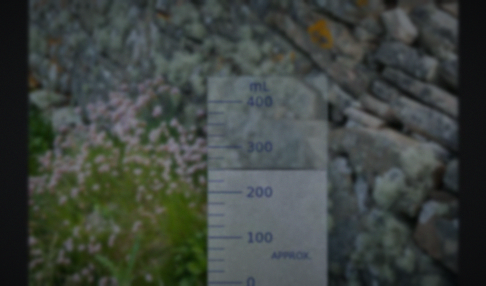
250 mL
